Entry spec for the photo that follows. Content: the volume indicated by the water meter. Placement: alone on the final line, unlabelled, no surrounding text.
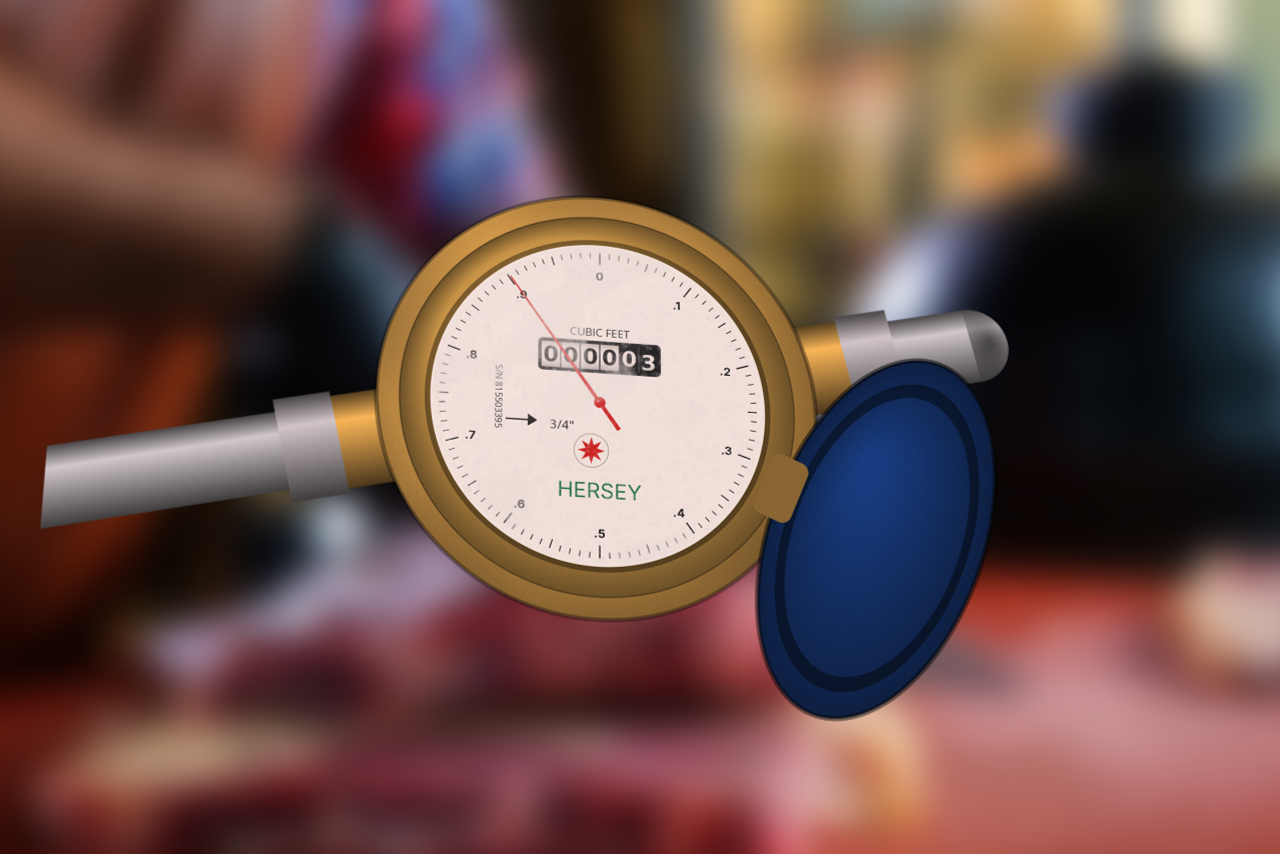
2.90 ft³
